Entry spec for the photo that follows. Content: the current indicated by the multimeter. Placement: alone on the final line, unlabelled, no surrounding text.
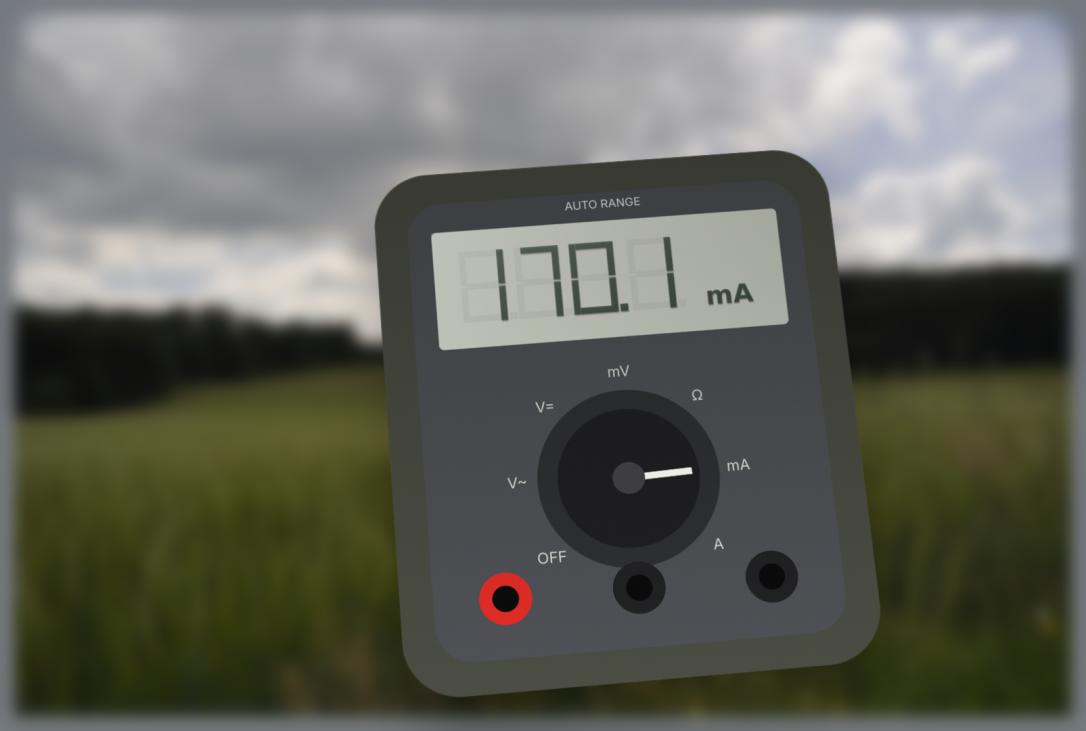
170.1 mA
